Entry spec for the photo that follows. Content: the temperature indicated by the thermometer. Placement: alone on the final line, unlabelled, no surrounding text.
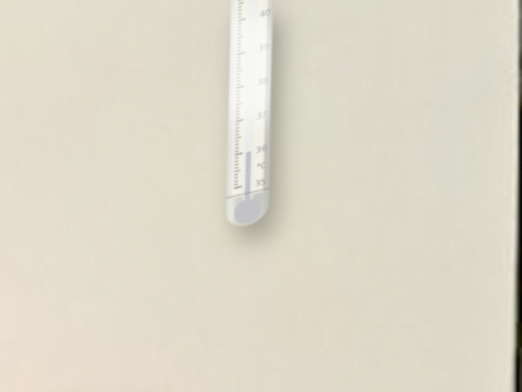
36 °C
